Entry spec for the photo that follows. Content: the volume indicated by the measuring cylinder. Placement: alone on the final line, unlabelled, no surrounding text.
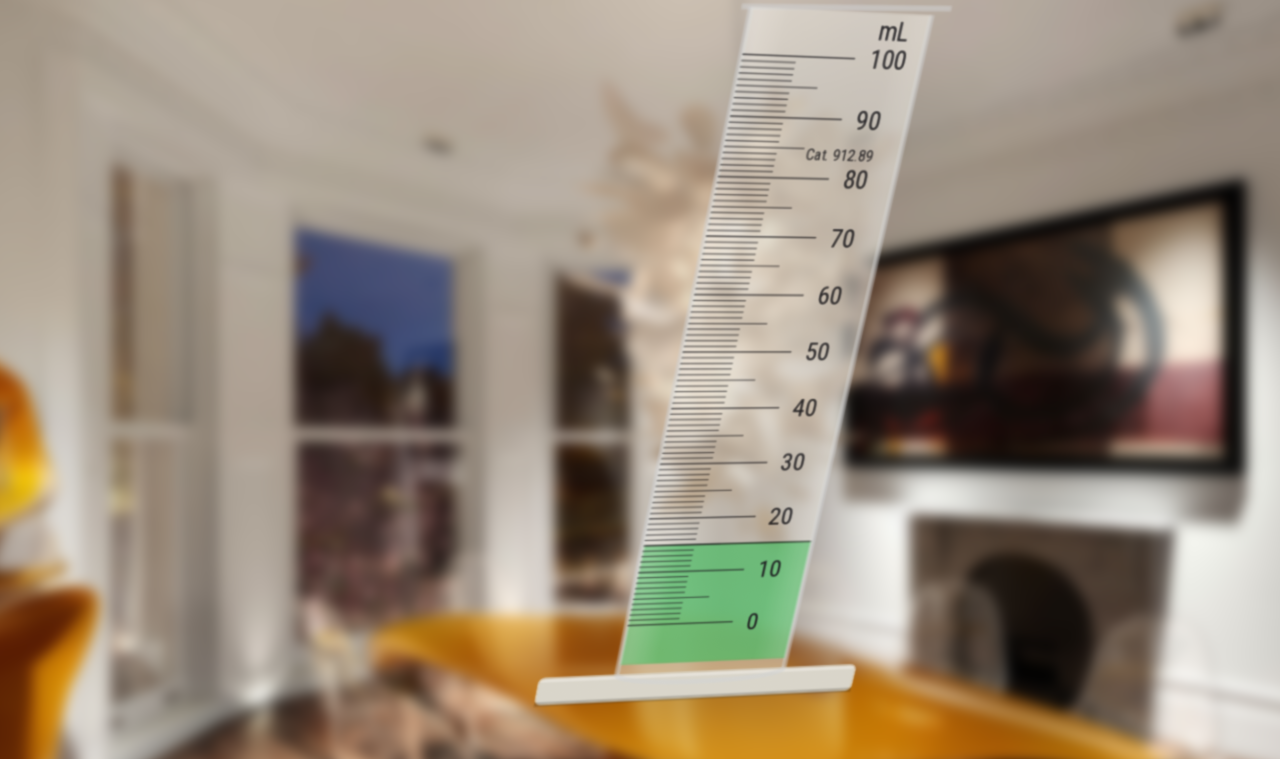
15 mL
